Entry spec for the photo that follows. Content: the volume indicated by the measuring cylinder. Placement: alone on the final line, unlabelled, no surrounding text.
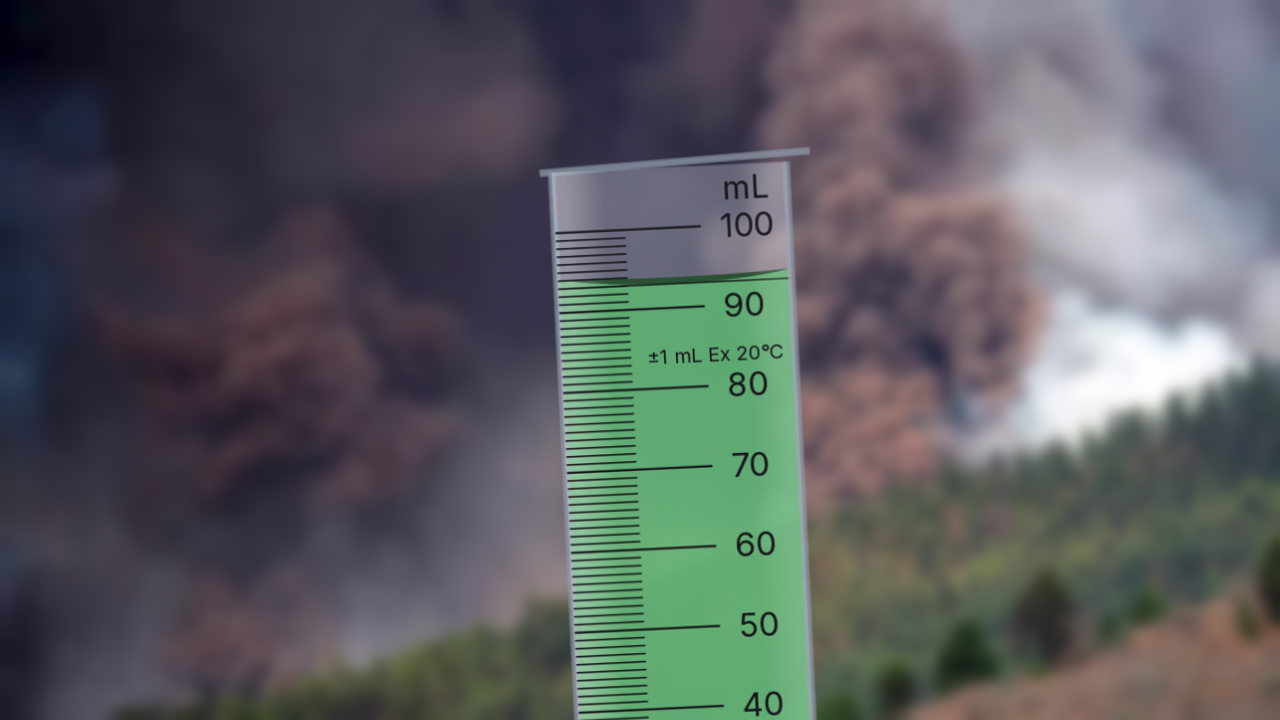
93 mL
